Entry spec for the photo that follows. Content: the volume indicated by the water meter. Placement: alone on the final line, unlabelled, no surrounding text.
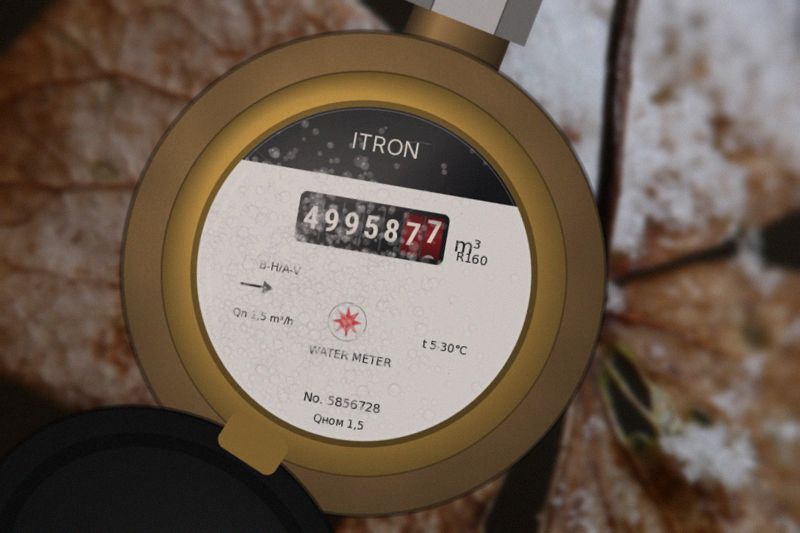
49958.77 m³
